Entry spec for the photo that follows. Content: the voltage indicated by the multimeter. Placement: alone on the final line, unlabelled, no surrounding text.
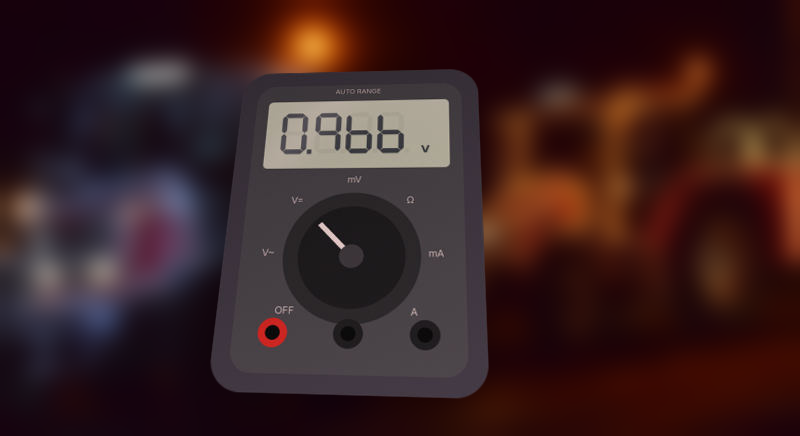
0.966 V
